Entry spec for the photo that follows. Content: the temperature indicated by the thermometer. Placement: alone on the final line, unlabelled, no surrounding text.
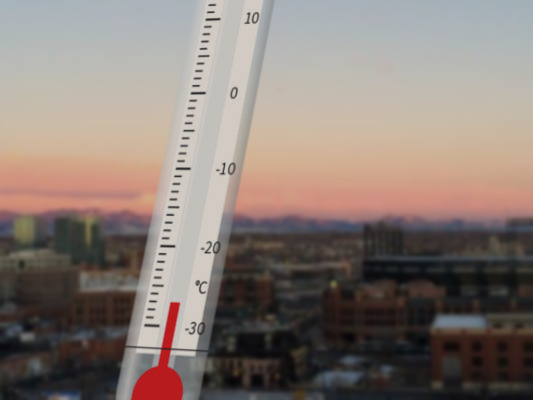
-27 °C
